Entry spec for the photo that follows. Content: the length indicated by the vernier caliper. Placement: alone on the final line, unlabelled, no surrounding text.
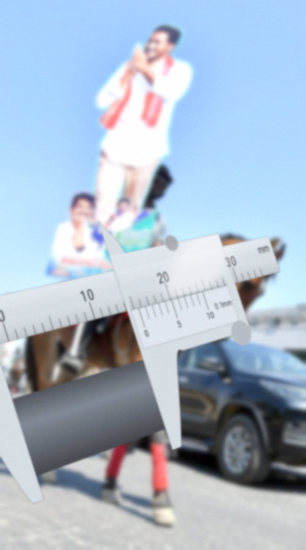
15.6 mm
